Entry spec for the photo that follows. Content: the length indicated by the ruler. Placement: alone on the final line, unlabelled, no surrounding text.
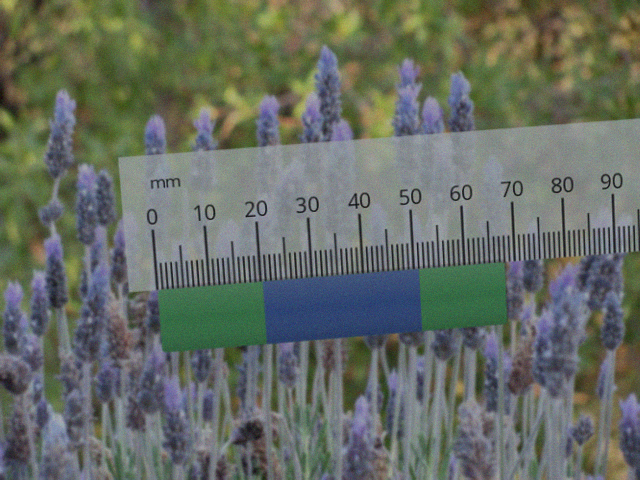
68 mm
